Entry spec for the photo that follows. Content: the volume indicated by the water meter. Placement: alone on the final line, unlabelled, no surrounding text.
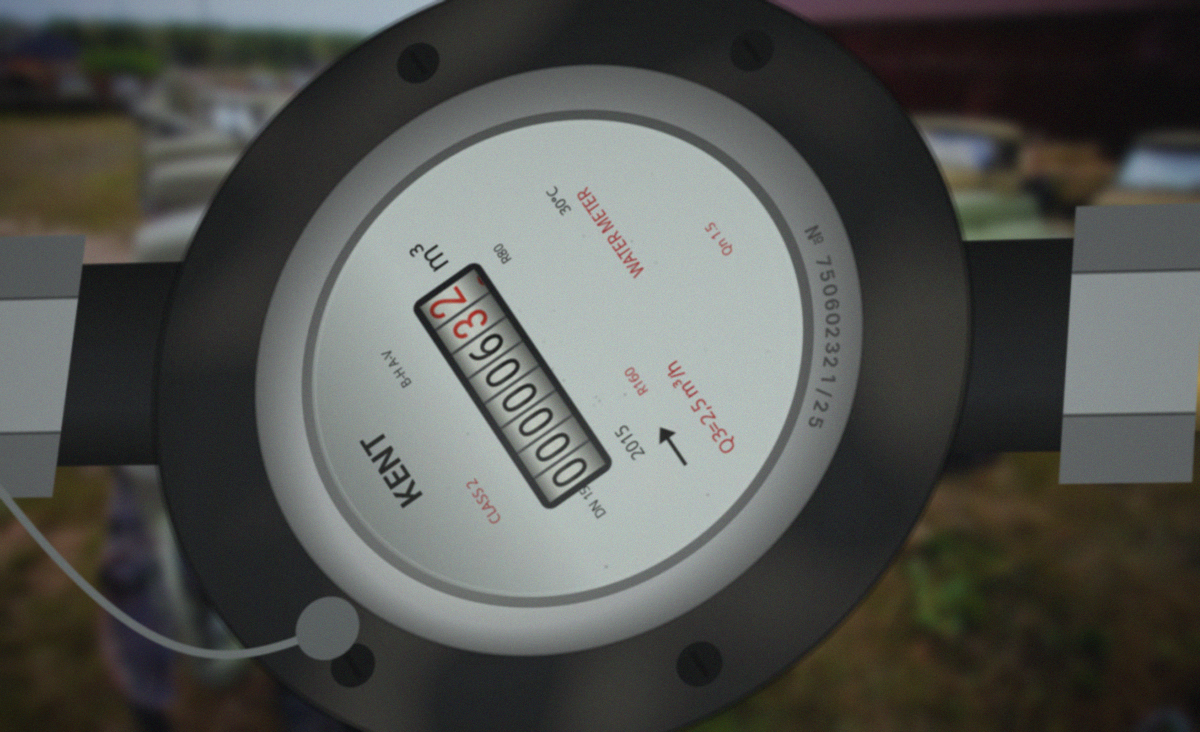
6.32 m³
